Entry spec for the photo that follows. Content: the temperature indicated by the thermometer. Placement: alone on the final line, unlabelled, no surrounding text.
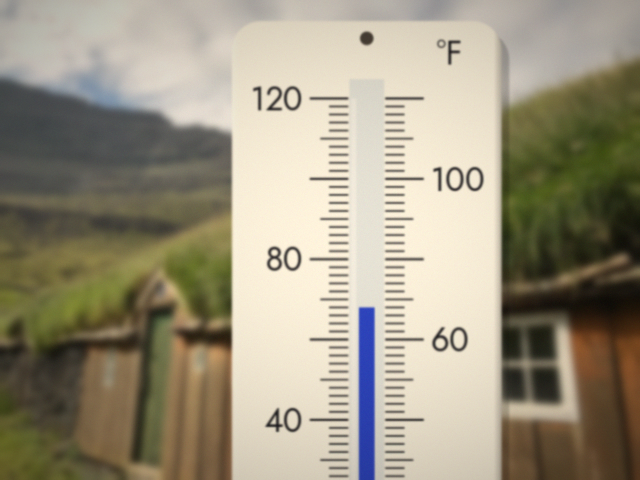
68 °F
